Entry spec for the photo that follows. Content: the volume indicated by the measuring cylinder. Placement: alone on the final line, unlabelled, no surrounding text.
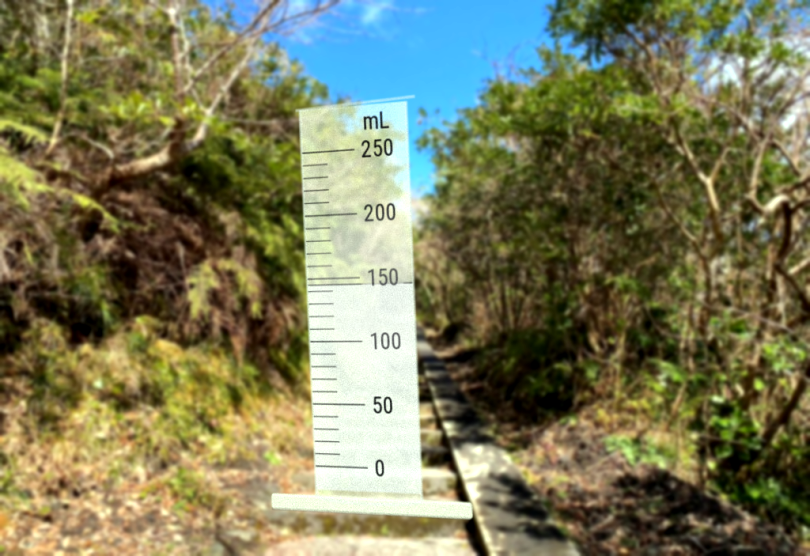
145 mL
